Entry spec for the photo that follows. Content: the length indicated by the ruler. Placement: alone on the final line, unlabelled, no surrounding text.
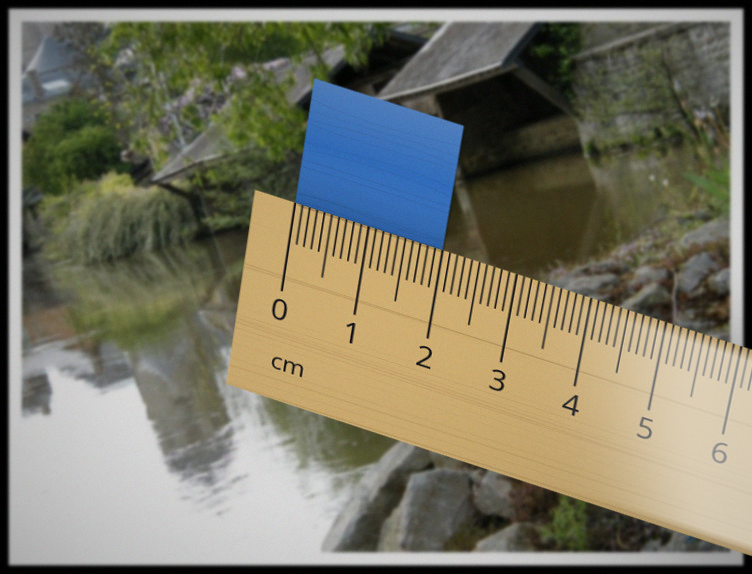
2 cm
